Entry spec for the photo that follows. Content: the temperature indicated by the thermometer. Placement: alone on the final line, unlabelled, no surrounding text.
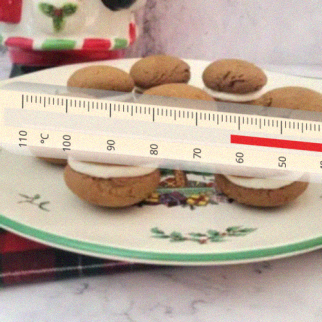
62 °C
